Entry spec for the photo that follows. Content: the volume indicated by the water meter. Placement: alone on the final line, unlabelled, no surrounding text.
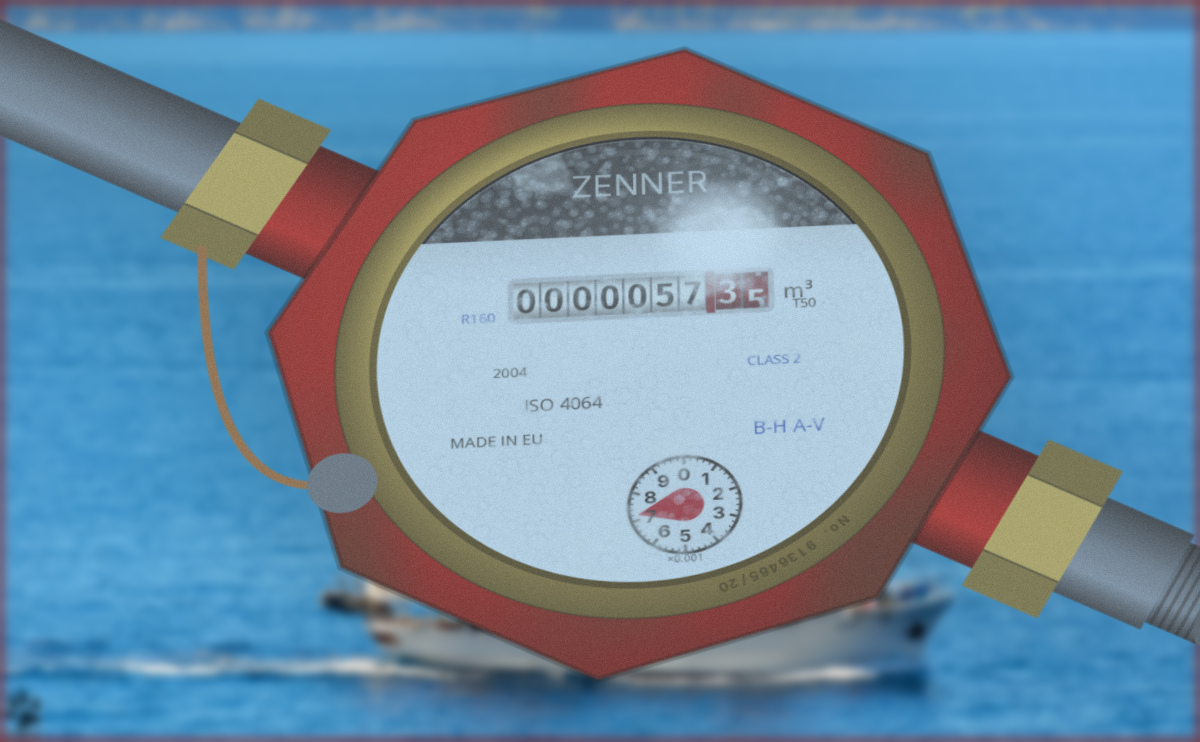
57.347 m³
